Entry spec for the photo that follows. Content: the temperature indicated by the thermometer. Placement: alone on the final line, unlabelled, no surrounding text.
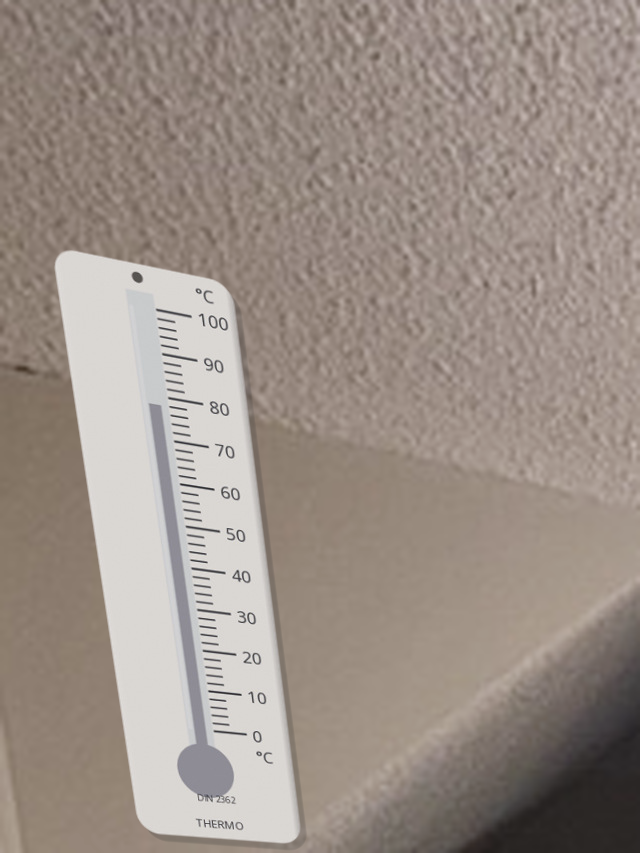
78 °C
